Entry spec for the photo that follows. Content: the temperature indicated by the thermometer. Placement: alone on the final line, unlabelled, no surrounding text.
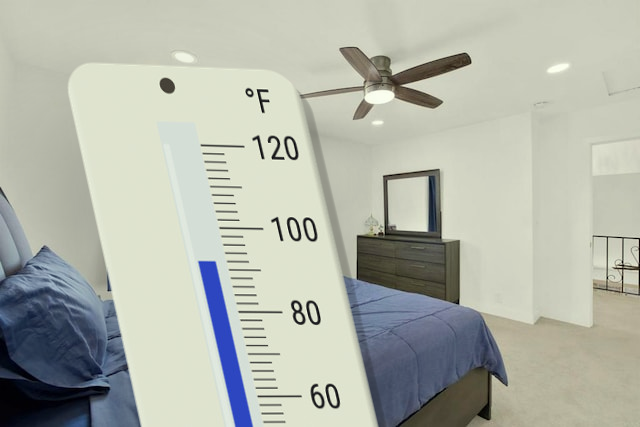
92 °F
